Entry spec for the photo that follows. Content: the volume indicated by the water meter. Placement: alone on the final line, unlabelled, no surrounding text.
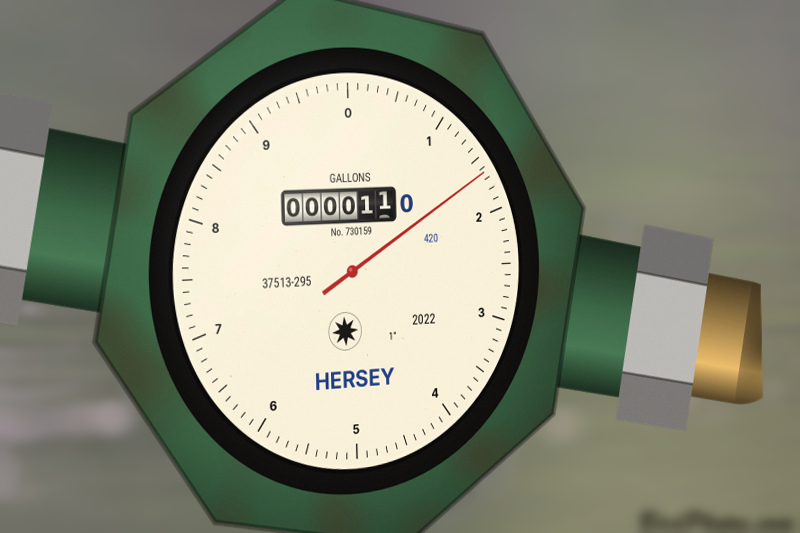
111.6 gal
